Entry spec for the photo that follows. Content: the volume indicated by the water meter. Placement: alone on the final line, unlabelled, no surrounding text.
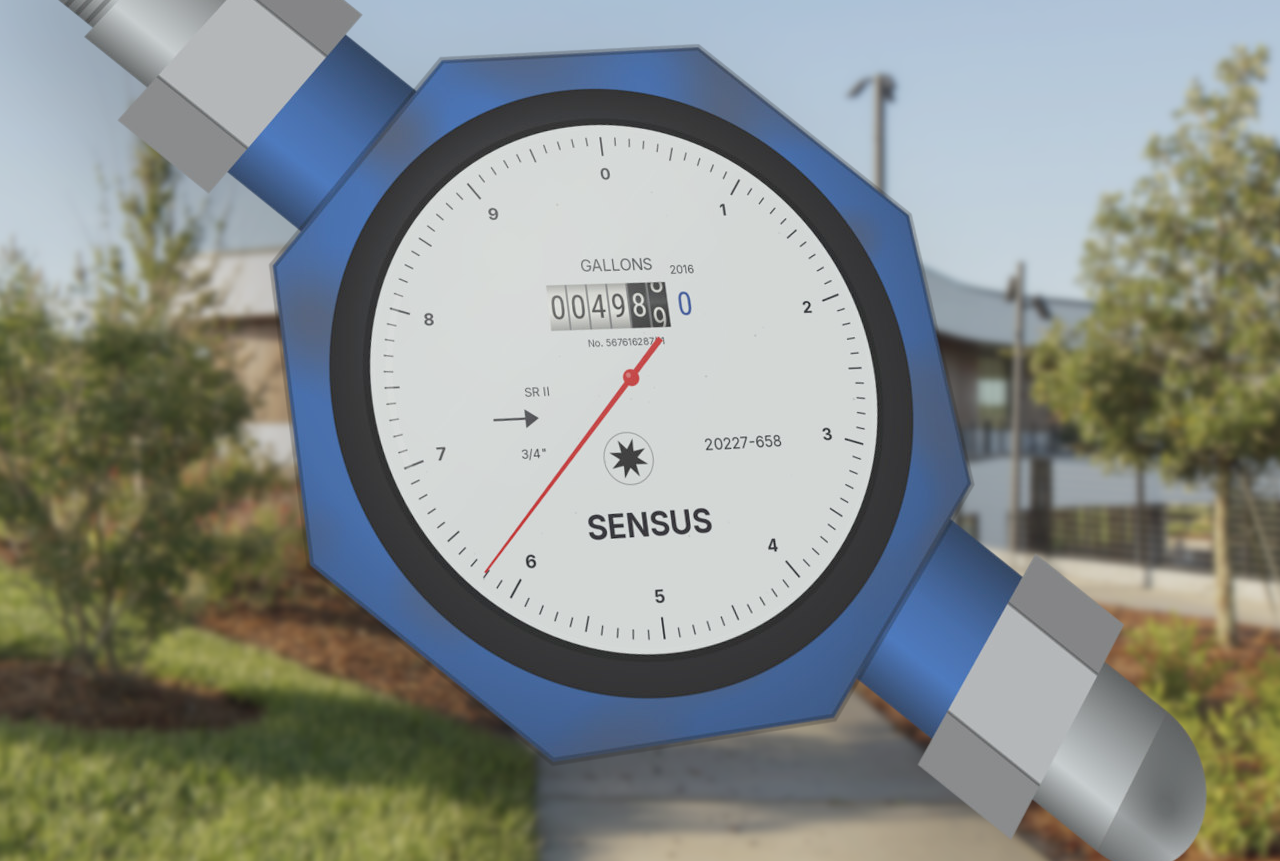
49886.2 gal
